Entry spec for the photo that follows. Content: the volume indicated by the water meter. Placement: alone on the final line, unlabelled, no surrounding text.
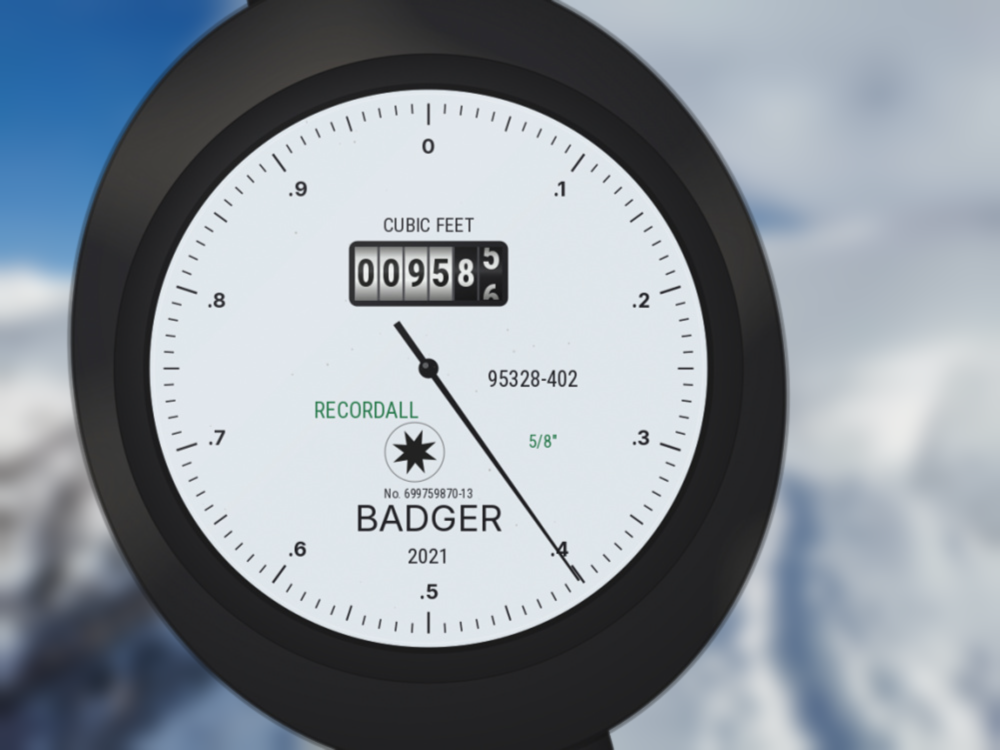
9585.40 ft³
